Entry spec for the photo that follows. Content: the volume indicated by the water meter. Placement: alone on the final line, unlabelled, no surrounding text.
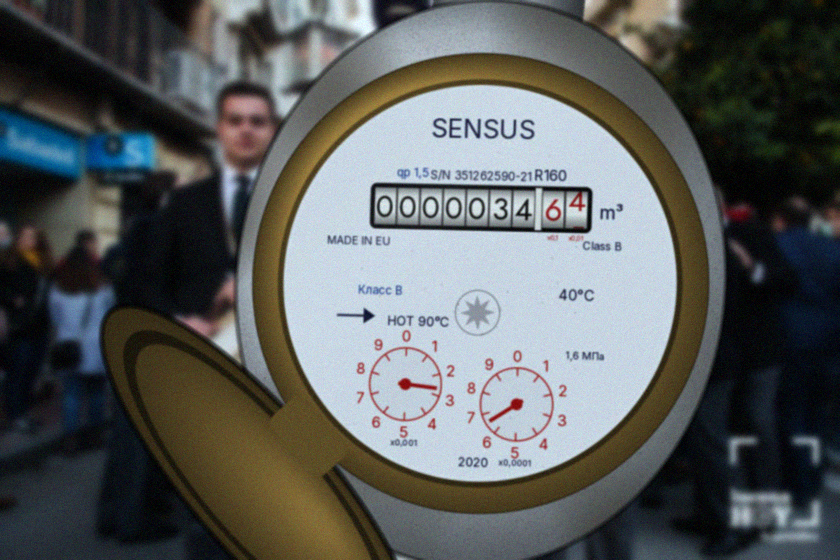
34.6426 m³
